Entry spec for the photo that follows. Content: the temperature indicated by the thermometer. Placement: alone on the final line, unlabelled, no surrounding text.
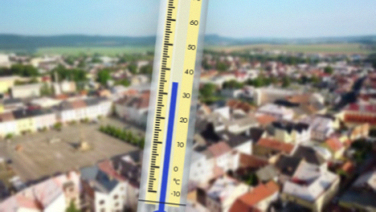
35 °C
